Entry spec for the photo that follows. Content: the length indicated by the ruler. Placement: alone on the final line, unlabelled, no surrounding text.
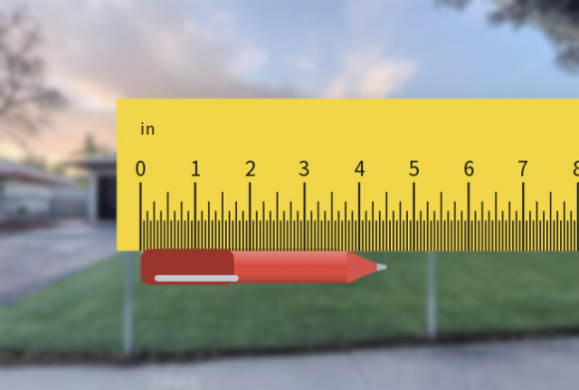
4.5 in
